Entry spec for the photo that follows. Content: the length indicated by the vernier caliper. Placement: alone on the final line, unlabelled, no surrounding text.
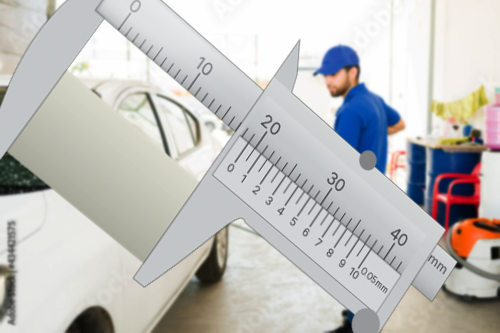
19.0 mm
